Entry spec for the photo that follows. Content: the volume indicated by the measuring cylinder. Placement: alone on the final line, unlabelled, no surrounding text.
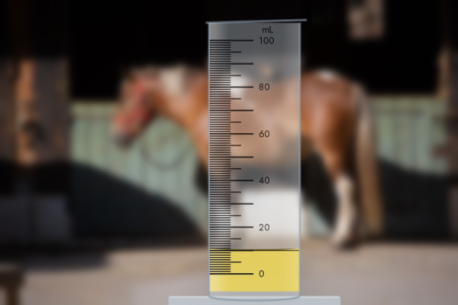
10 mL
